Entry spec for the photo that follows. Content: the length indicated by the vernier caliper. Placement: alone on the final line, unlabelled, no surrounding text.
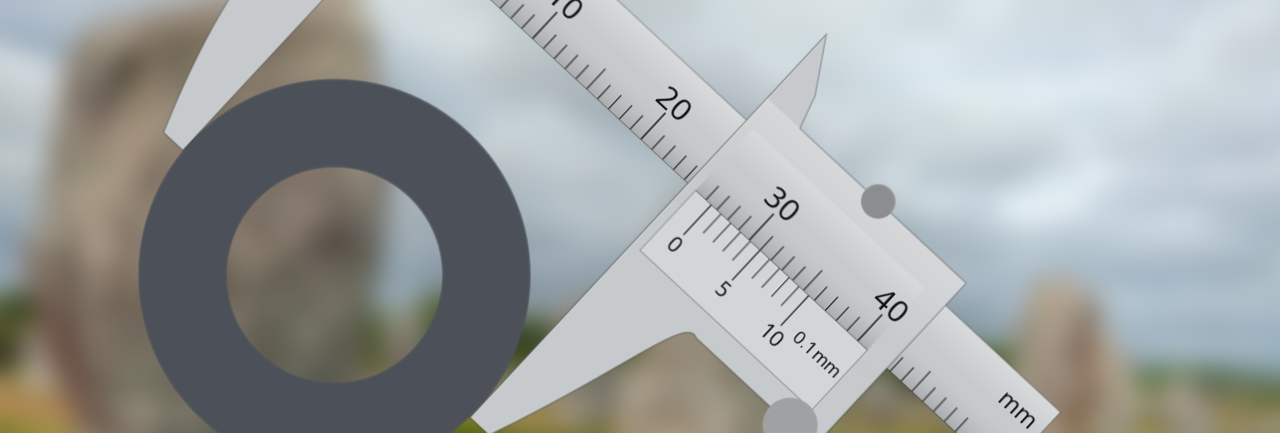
26.5 mm
